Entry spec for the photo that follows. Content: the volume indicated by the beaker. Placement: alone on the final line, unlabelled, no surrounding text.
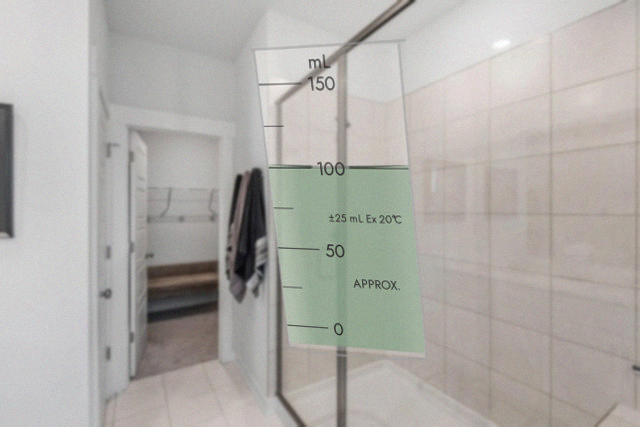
100 mL
